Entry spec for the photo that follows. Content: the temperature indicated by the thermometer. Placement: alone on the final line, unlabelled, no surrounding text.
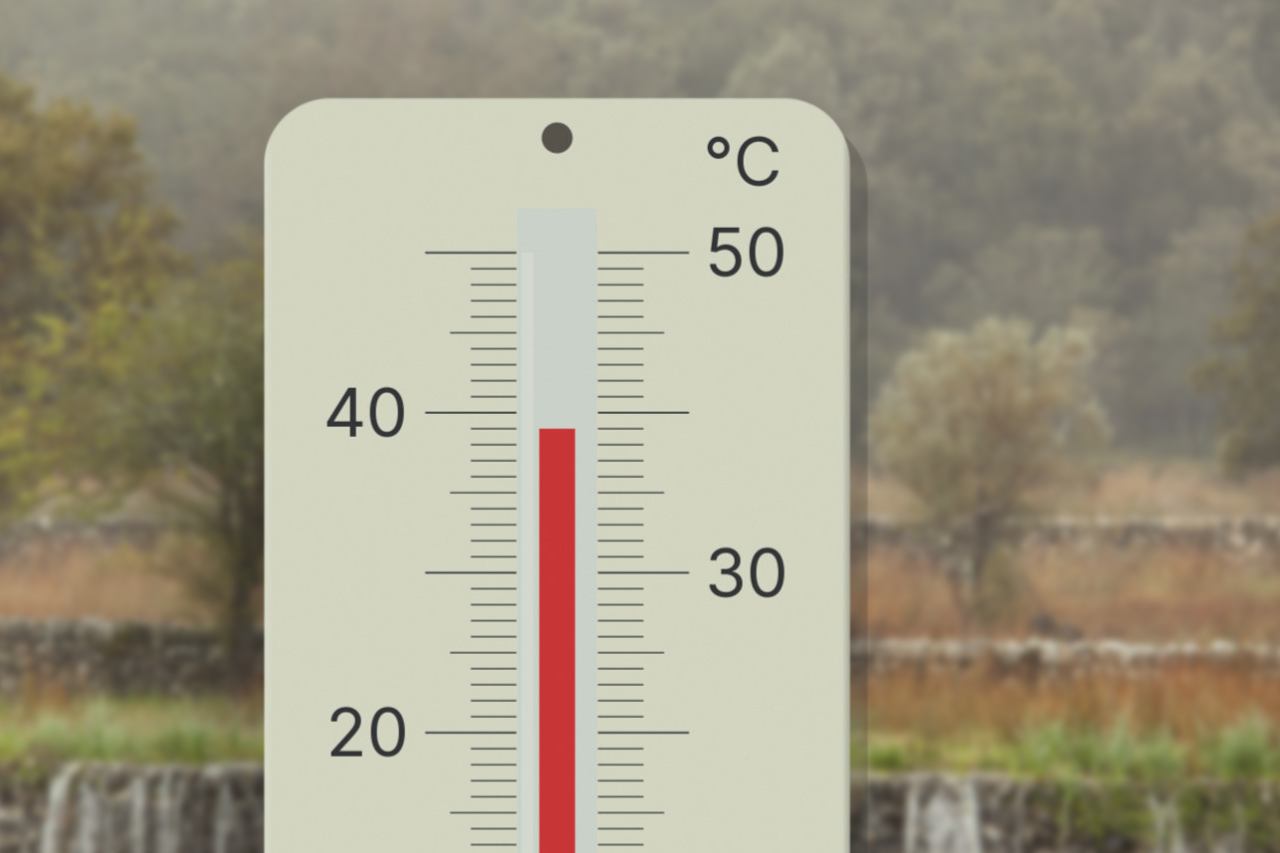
39 °C
